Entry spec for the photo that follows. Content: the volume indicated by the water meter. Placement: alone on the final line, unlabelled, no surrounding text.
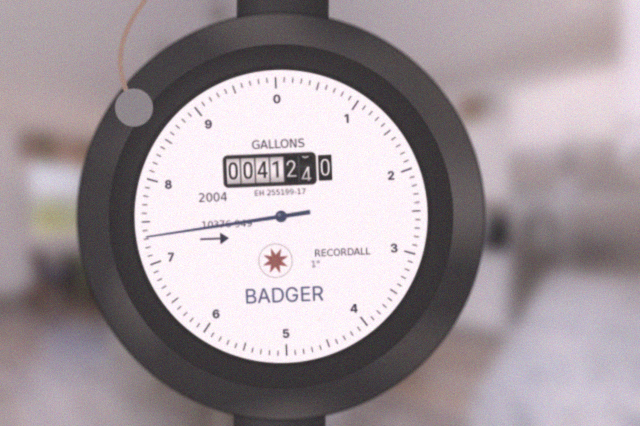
41237.3 gal
